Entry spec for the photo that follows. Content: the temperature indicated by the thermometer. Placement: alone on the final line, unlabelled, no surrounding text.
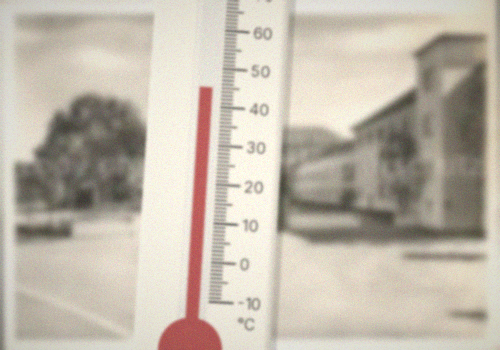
45 °C
